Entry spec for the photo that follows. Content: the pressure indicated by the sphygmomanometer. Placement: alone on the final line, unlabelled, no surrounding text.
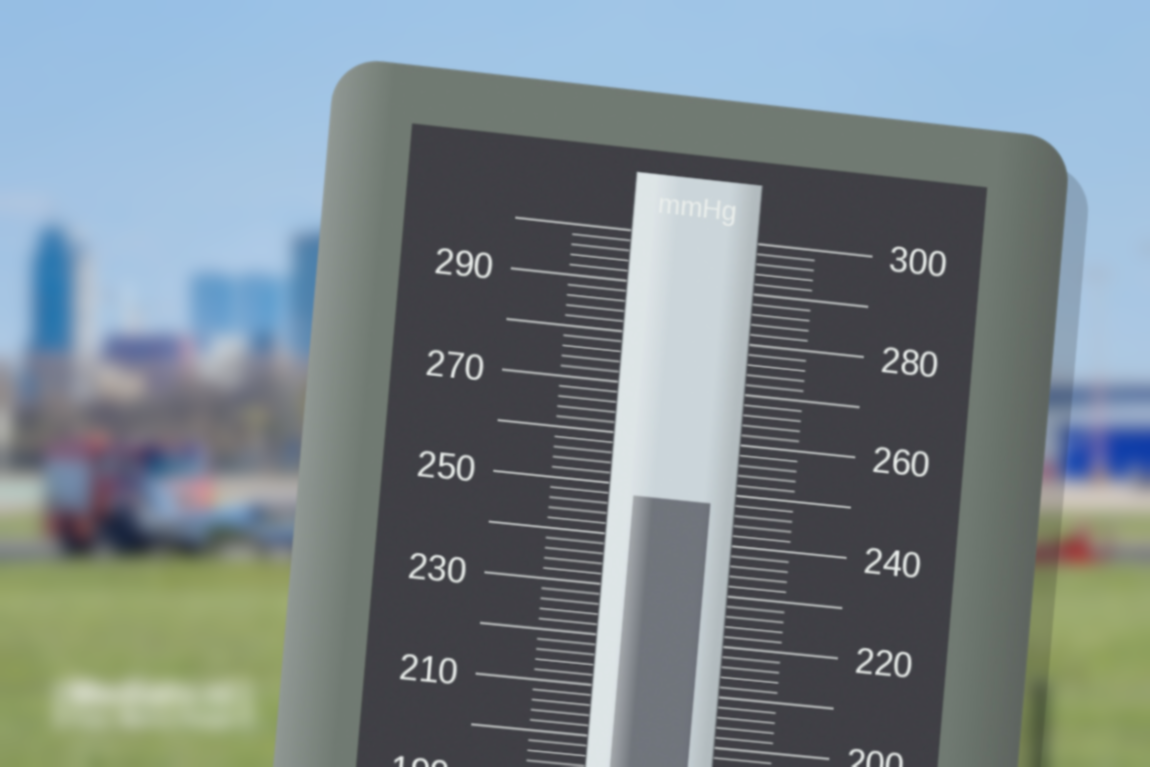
248 mmHg
